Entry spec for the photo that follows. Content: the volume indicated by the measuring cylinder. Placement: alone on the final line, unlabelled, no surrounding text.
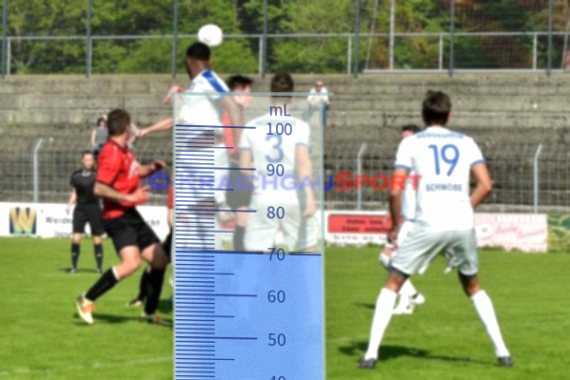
70 mL
